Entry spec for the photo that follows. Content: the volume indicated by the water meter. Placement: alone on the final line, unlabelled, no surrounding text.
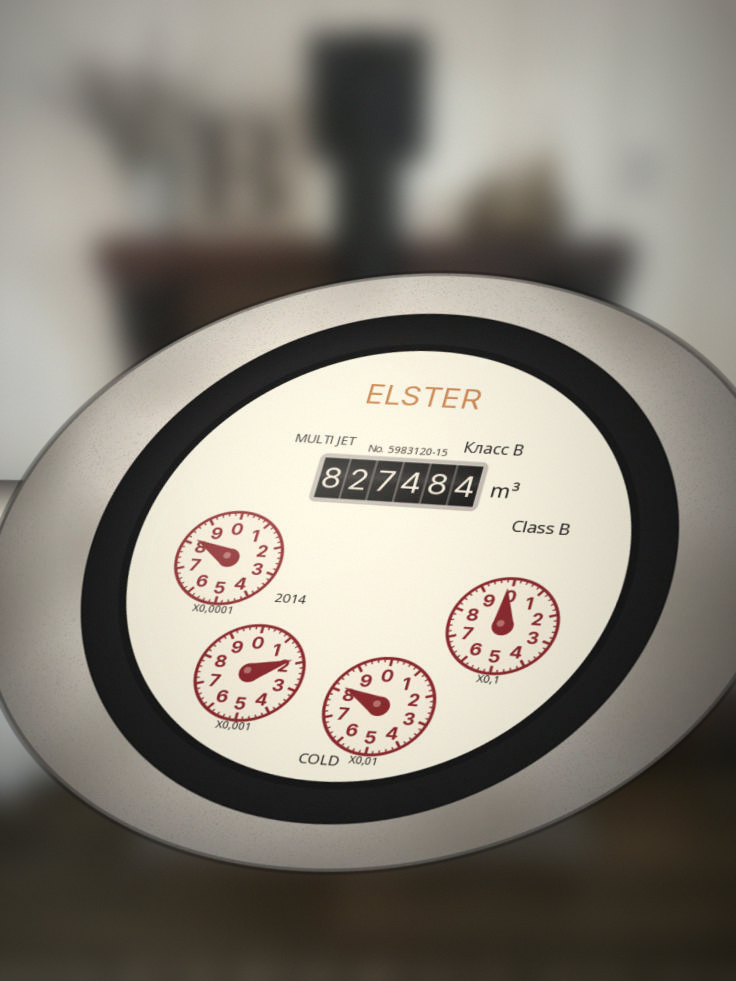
827483.9818 m³
